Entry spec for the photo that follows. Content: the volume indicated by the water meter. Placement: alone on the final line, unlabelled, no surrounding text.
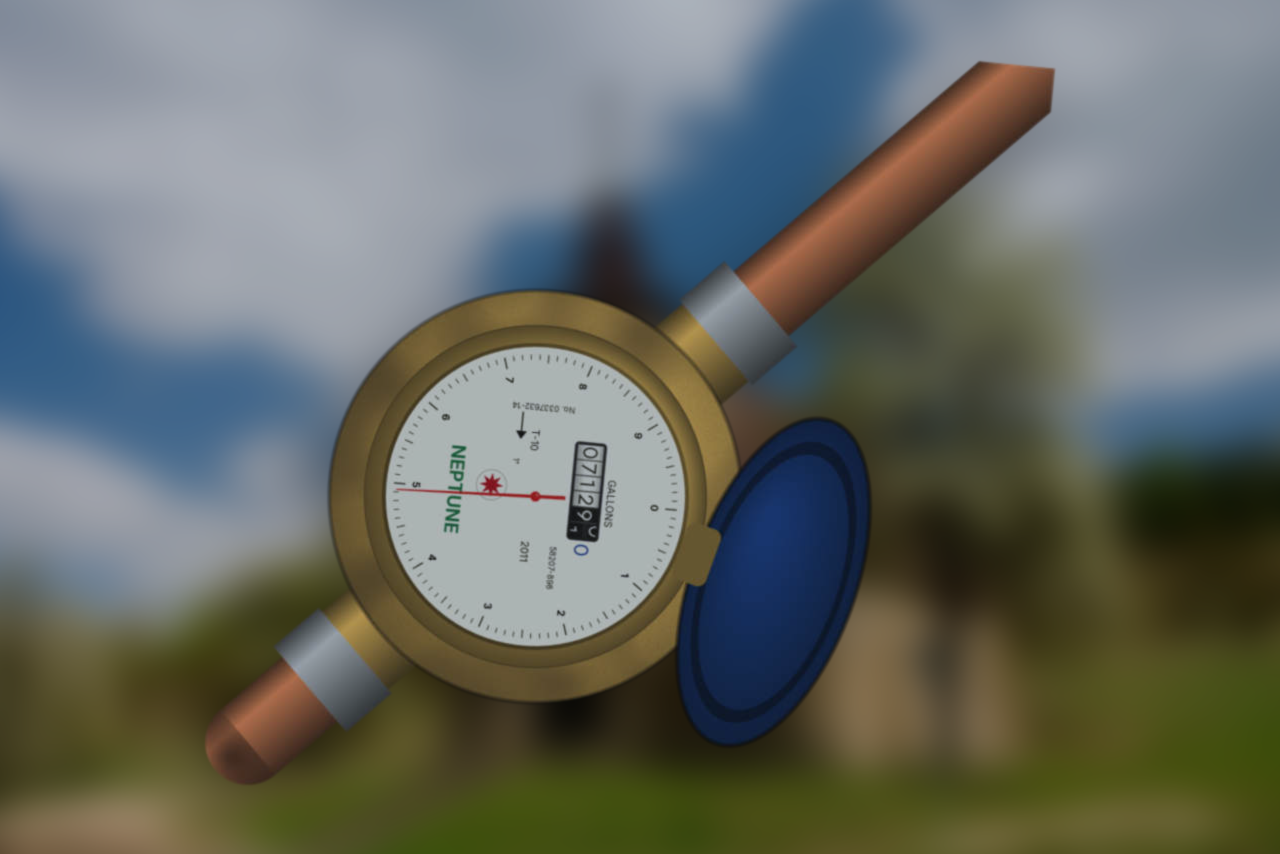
712904.9 gal
